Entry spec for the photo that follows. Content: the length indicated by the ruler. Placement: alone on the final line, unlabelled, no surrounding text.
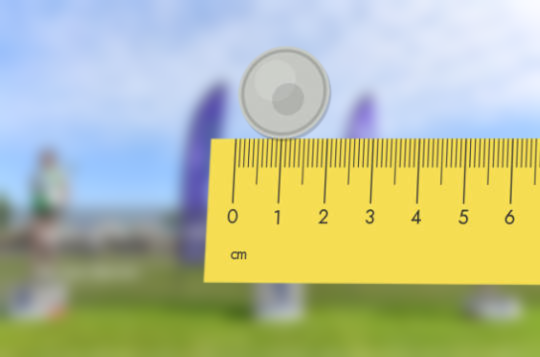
2 cm
